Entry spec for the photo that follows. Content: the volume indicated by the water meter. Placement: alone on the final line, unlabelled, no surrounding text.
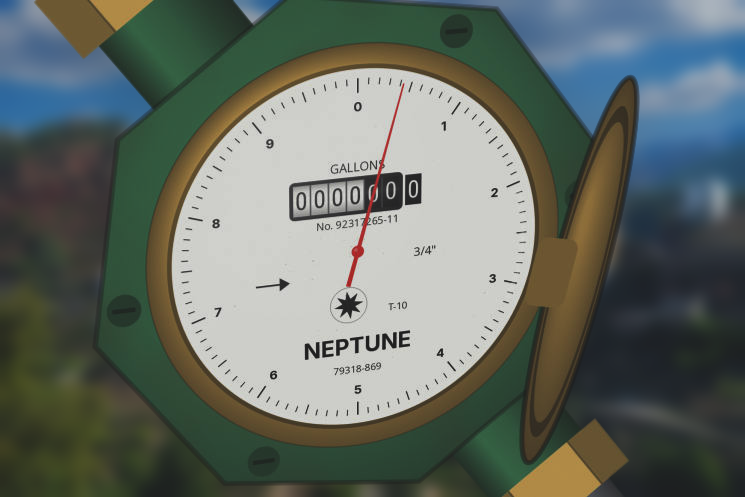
0.4 gal
